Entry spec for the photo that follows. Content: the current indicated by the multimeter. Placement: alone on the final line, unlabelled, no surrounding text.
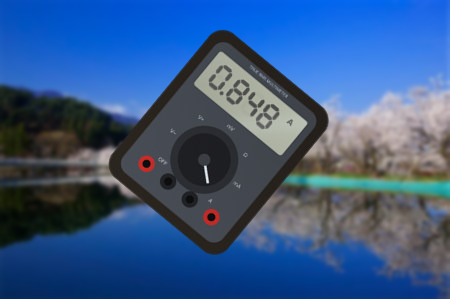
0.848 A
